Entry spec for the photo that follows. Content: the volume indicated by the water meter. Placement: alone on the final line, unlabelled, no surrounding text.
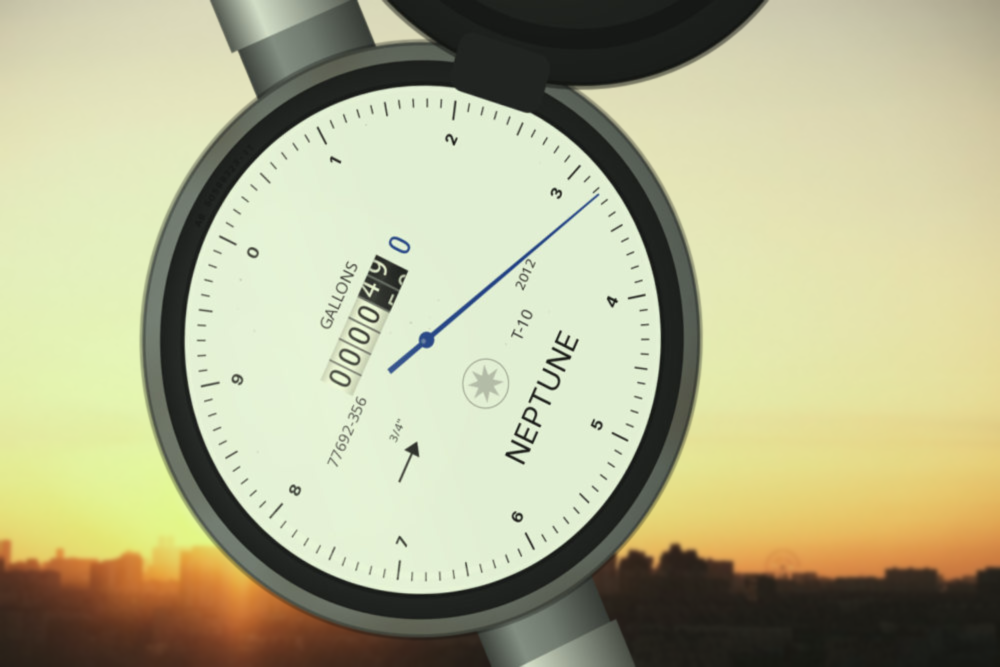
493.2 gal
